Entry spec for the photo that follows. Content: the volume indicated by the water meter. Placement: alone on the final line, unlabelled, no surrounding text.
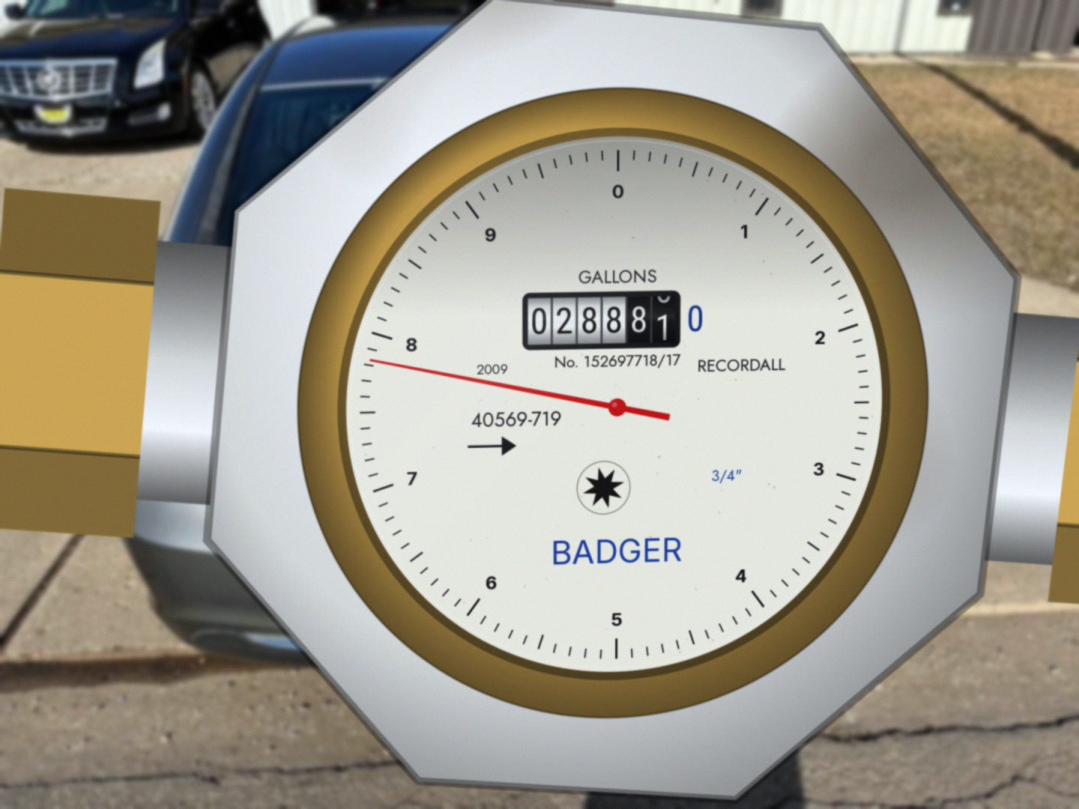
288807.8 gal
